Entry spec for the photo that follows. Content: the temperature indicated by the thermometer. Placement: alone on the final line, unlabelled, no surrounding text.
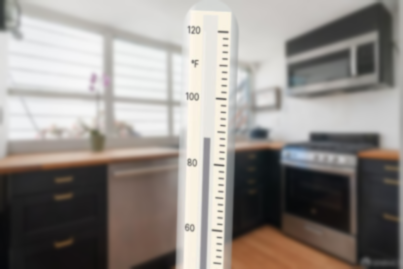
88 °F
